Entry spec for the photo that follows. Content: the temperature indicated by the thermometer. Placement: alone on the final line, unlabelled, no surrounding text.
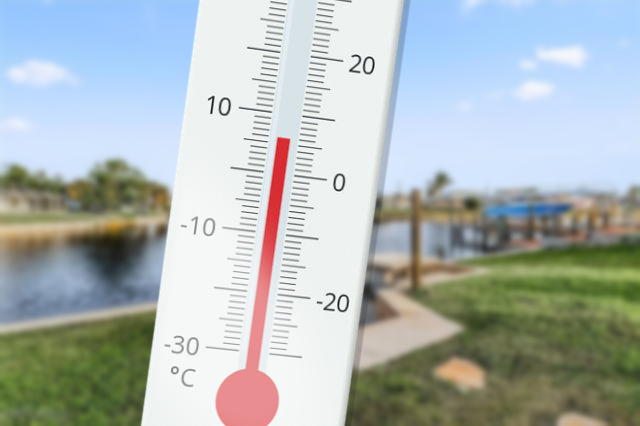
6 °C
